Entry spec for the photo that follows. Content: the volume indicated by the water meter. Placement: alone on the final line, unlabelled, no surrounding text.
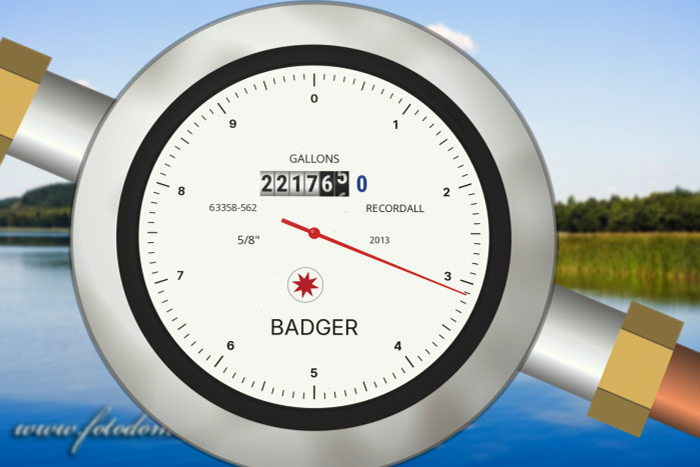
2217653.1 gal
